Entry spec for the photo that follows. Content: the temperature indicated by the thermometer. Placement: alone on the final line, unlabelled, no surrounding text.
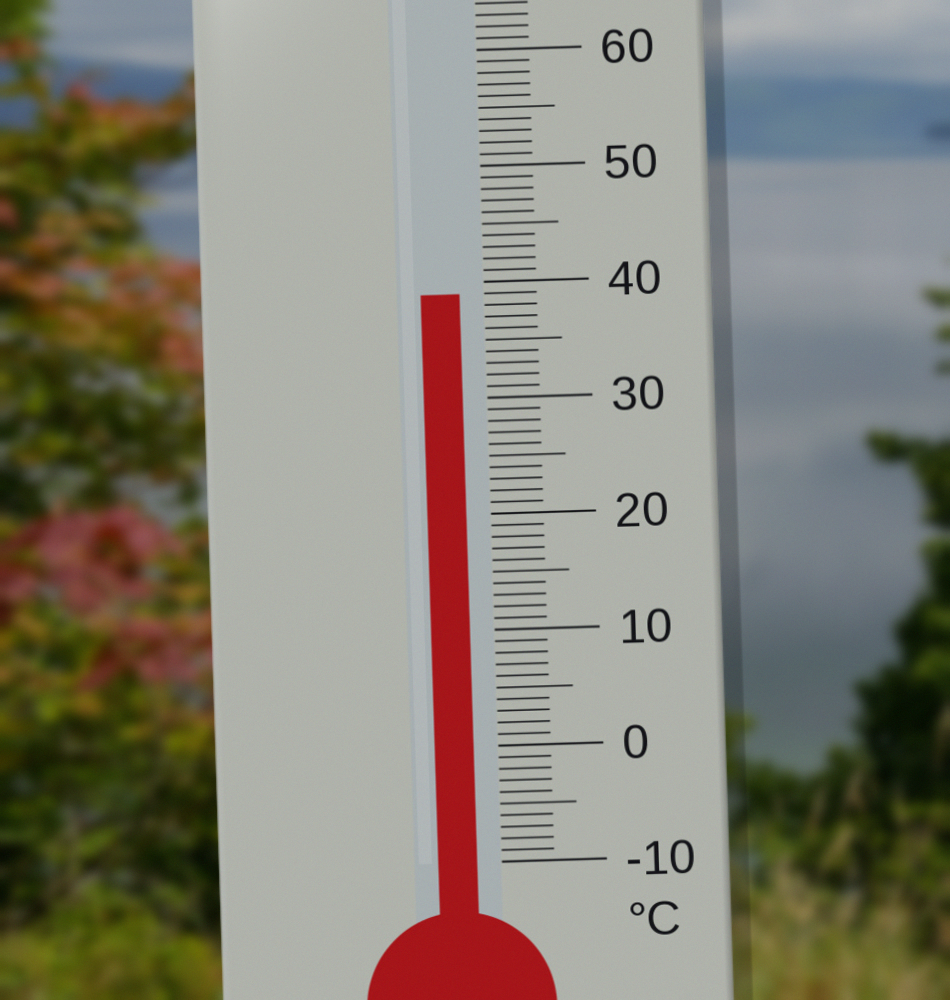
39 °C
